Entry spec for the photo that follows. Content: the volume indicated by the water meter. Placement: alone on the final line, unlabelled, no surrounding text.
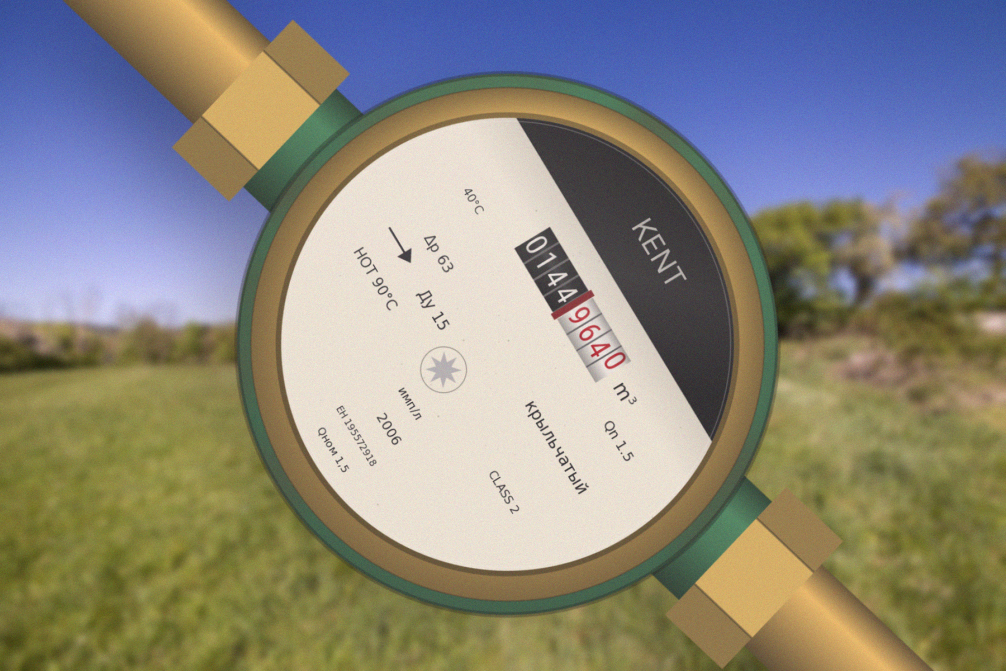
144.9640 m³
